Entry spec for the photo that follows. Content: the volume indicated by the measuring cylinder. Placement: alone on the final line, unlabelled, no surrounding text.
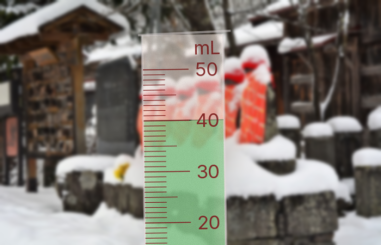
40 mL
